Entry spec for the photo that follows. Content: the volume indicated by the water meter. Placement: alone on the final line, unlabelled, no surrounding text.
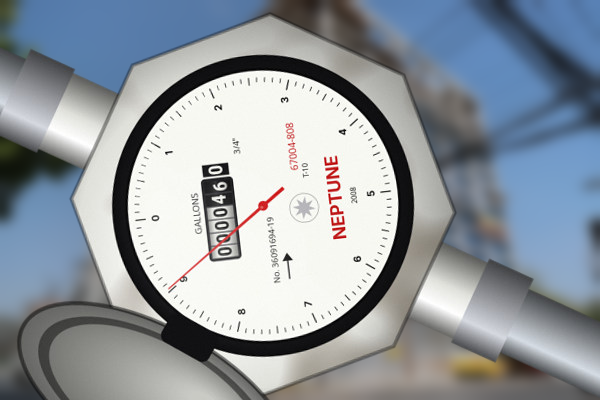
459.0 gal
